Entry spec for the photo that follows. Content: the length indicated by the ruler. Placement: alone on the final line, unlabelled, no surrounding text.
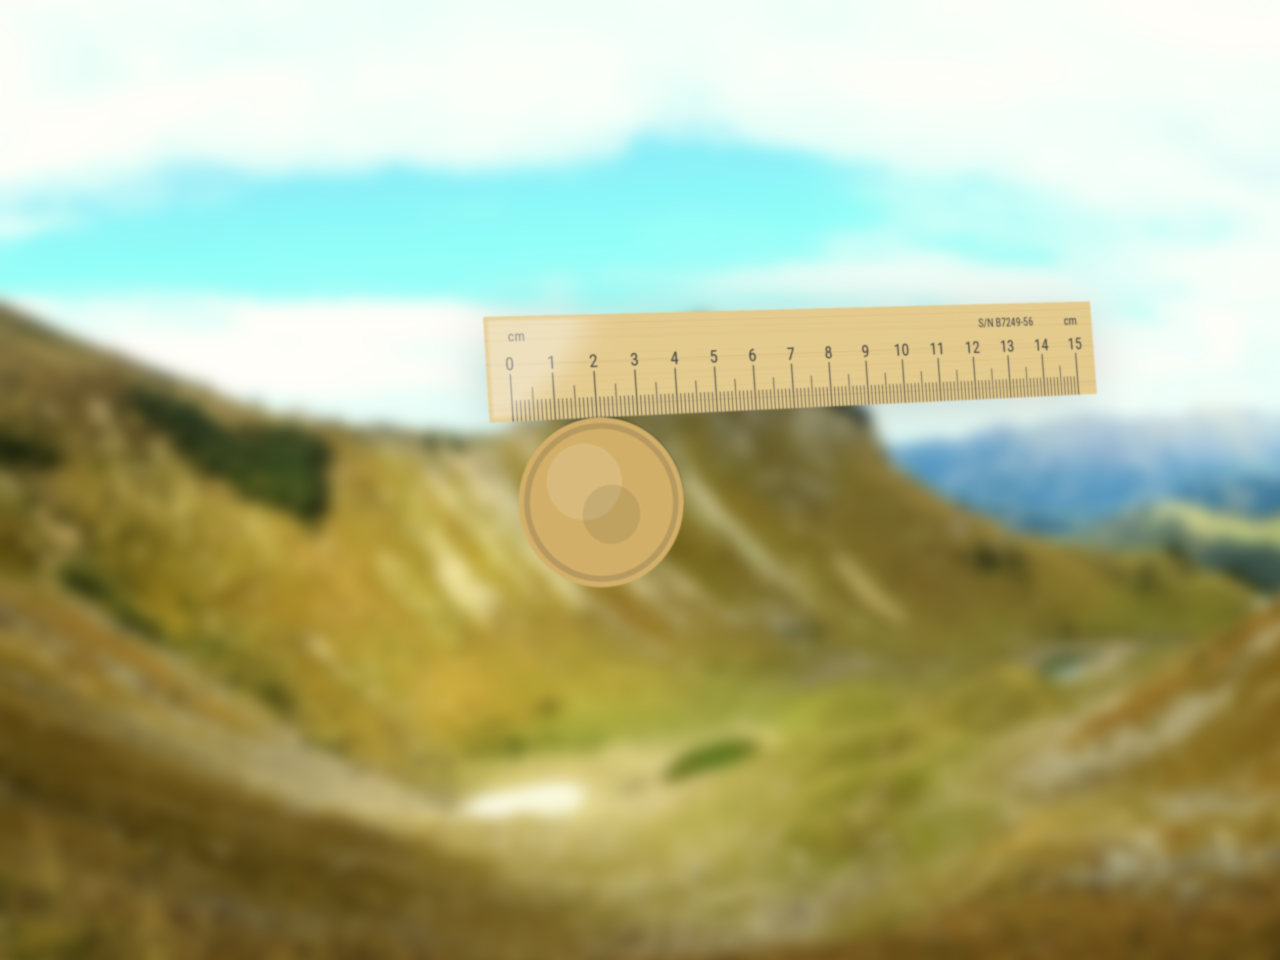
4 cm
